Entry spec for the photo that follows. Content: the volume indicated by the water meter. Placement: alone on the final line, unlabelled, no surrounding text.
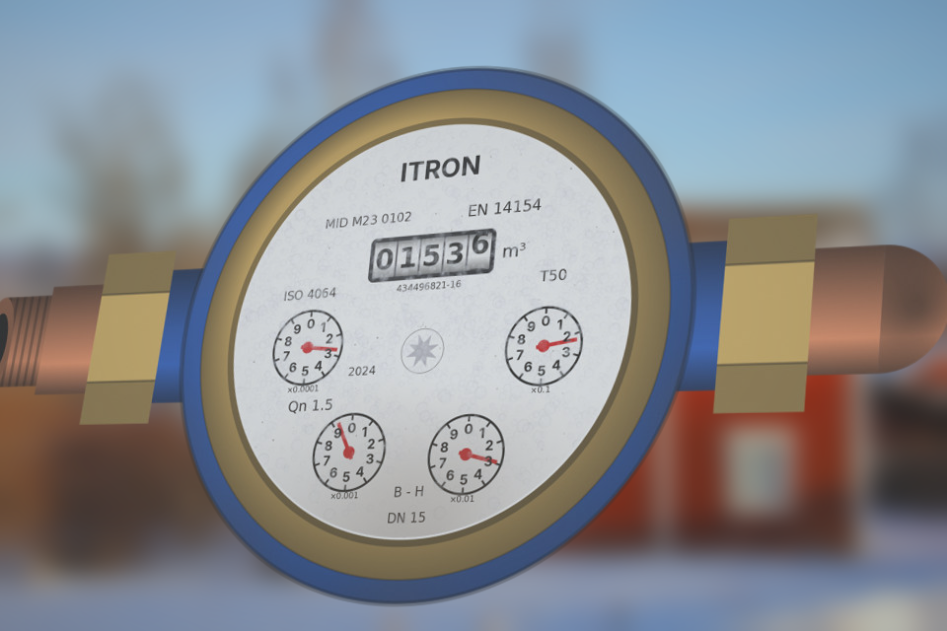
1536.2292 m³
